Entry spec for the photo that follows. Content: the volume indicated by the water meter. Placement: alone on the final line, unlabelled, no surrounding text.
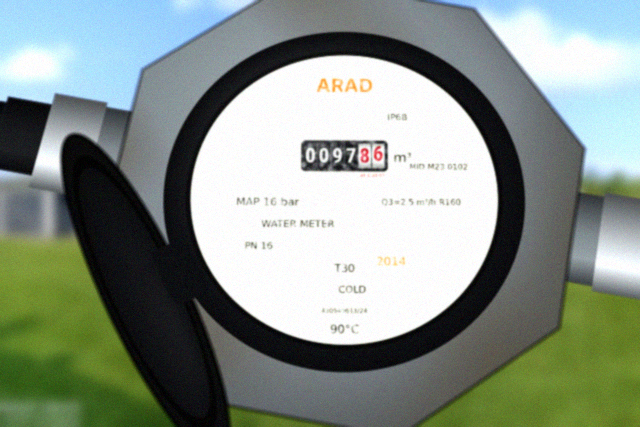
97.86 m³
